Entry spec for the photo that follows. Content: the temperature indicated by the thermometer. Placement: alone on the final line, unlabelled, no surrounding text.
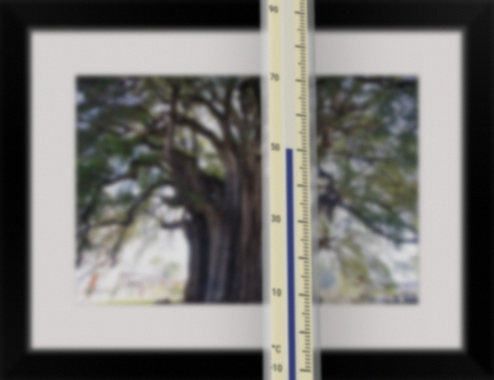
50 °C
